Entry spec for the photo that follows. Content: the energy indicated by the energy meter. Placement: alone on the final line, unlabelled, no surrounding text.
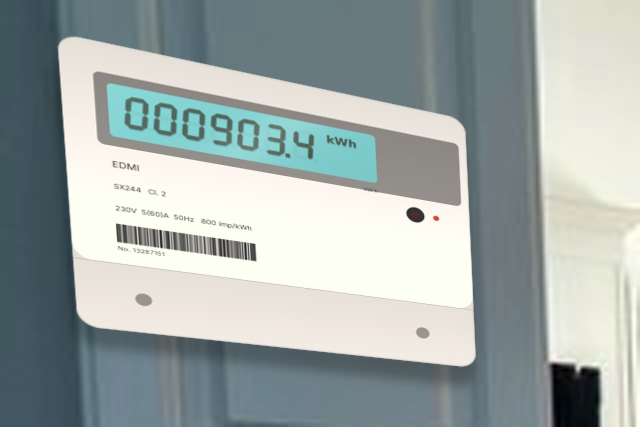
903.4 kWh
